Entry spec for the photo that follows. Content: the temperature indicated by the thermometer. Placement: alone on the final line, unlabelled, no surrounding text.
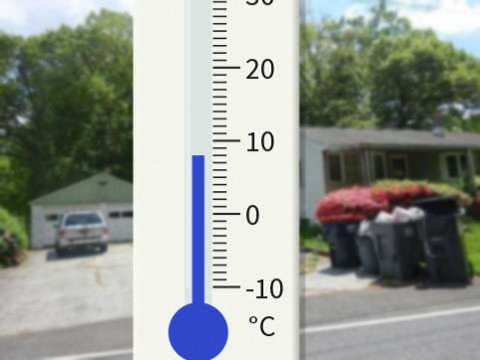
8 °C
